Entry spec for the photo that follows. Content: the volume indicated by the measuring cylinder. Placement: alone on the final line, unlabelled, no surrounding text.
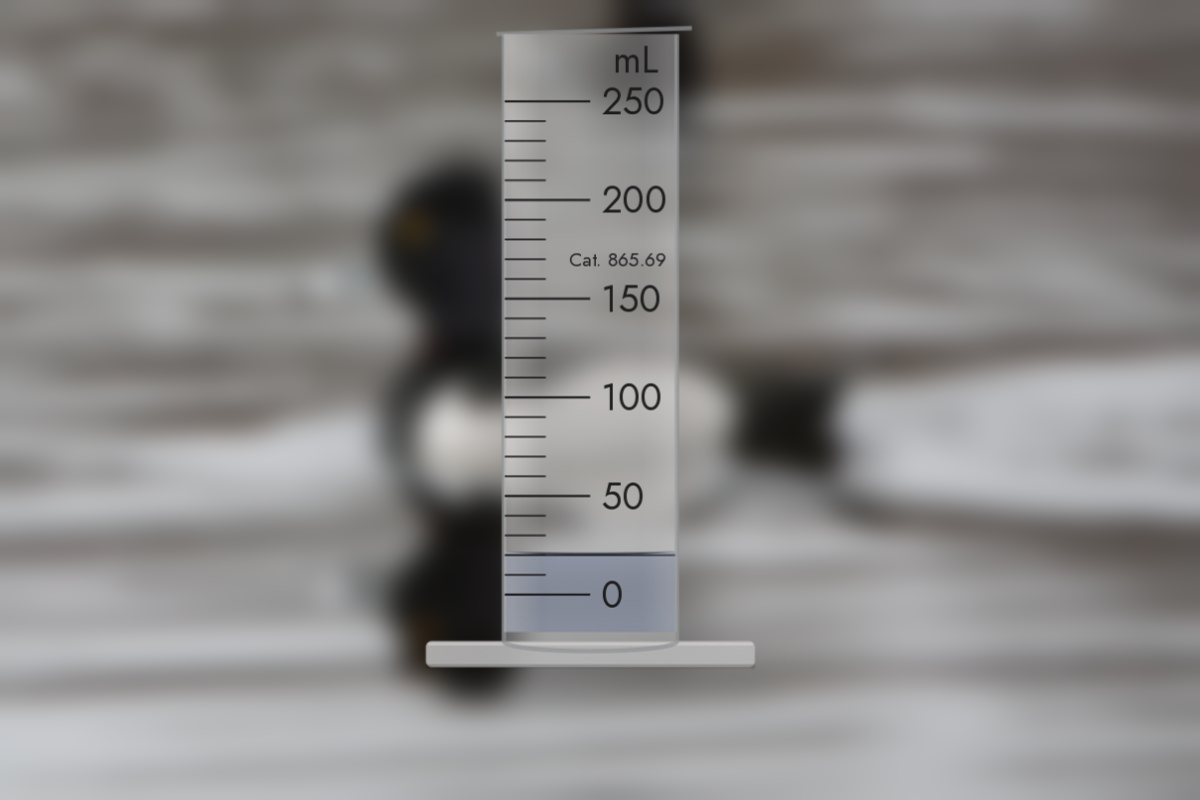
20 mL
